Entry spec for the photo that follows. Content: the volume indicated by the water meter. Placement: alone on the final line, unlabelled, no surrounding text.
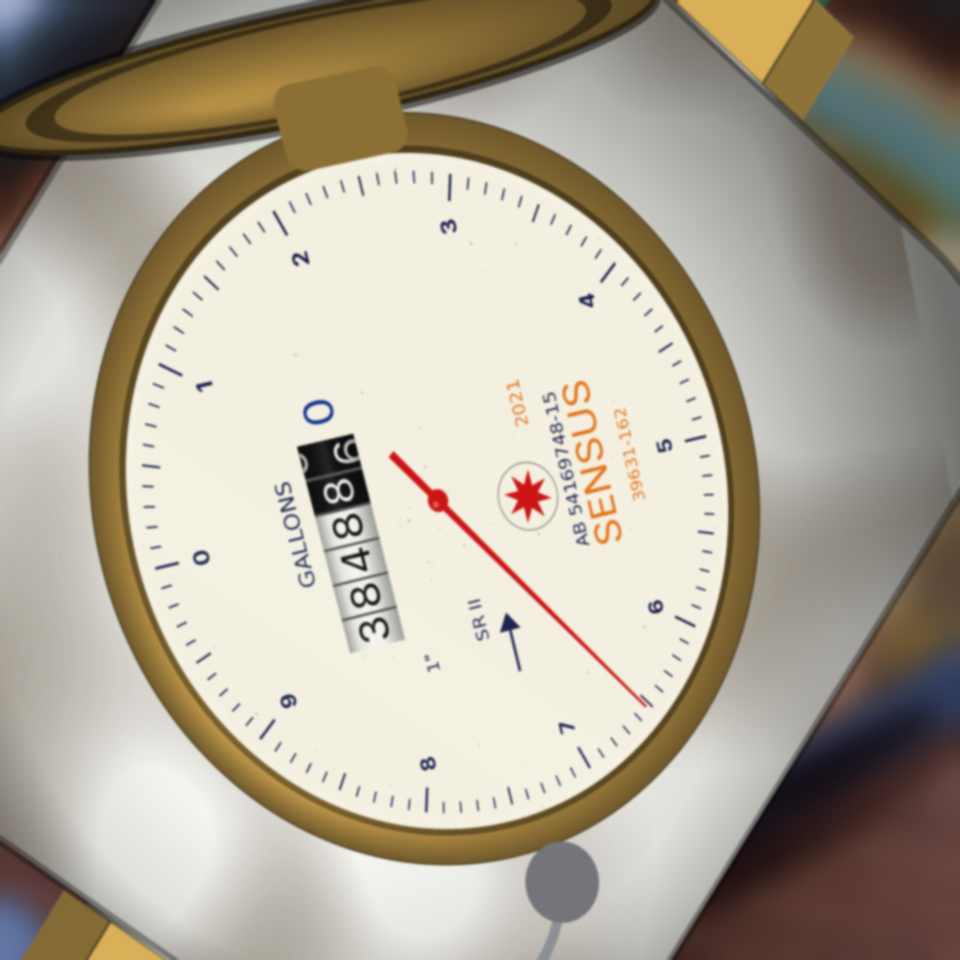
3848856.5 gal
